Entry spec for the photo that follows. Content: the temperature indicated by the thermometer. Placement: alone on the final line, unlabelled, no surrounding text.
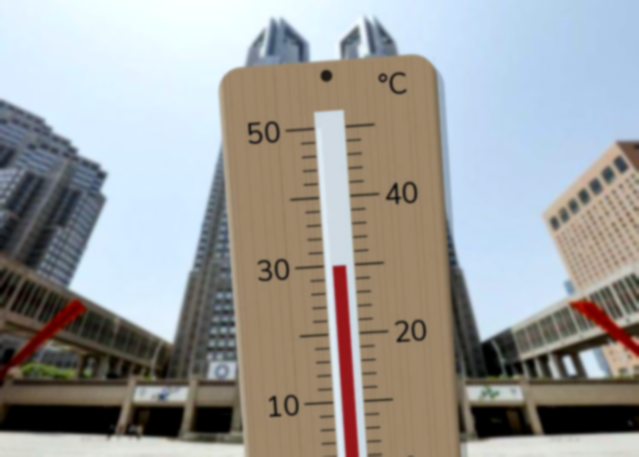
30 °C
